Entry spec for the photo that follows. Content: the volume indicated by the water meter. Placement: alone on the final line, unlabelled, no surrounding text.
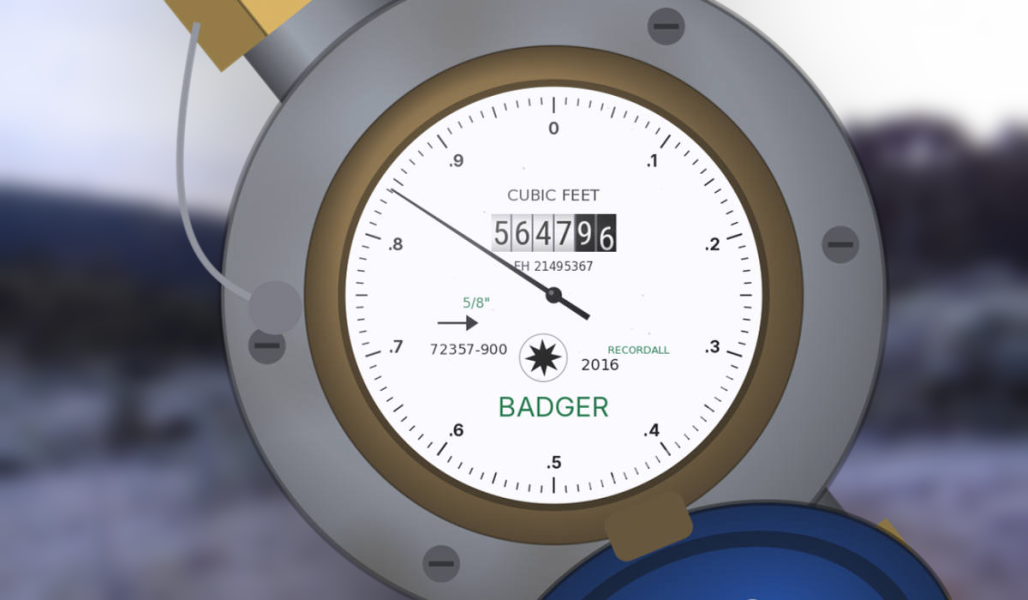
564795.84 ft³
